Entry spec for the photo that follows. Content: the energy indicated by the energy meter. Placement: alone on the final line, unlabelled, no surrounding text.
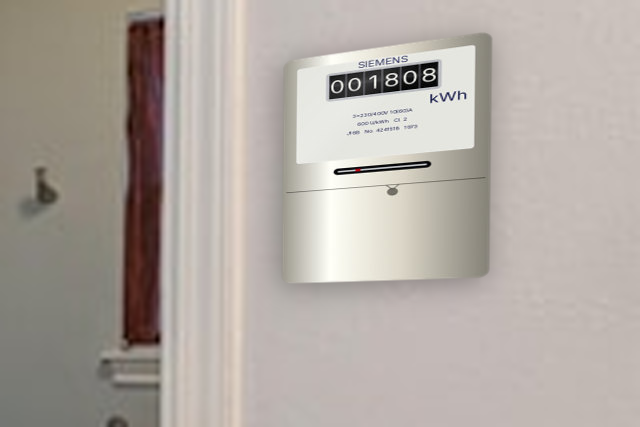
1808 kWh
